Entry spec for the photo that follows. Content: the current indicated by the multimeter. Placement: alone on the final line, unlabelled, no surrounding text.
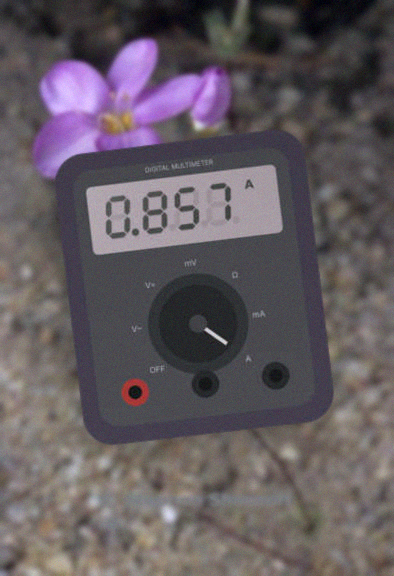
0.857 A
